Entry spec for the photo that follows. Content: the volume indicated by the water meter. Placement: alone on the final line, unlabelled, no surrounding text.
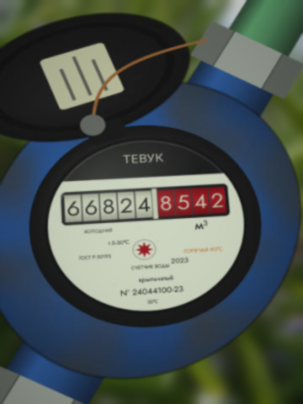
66824.8542 m³
